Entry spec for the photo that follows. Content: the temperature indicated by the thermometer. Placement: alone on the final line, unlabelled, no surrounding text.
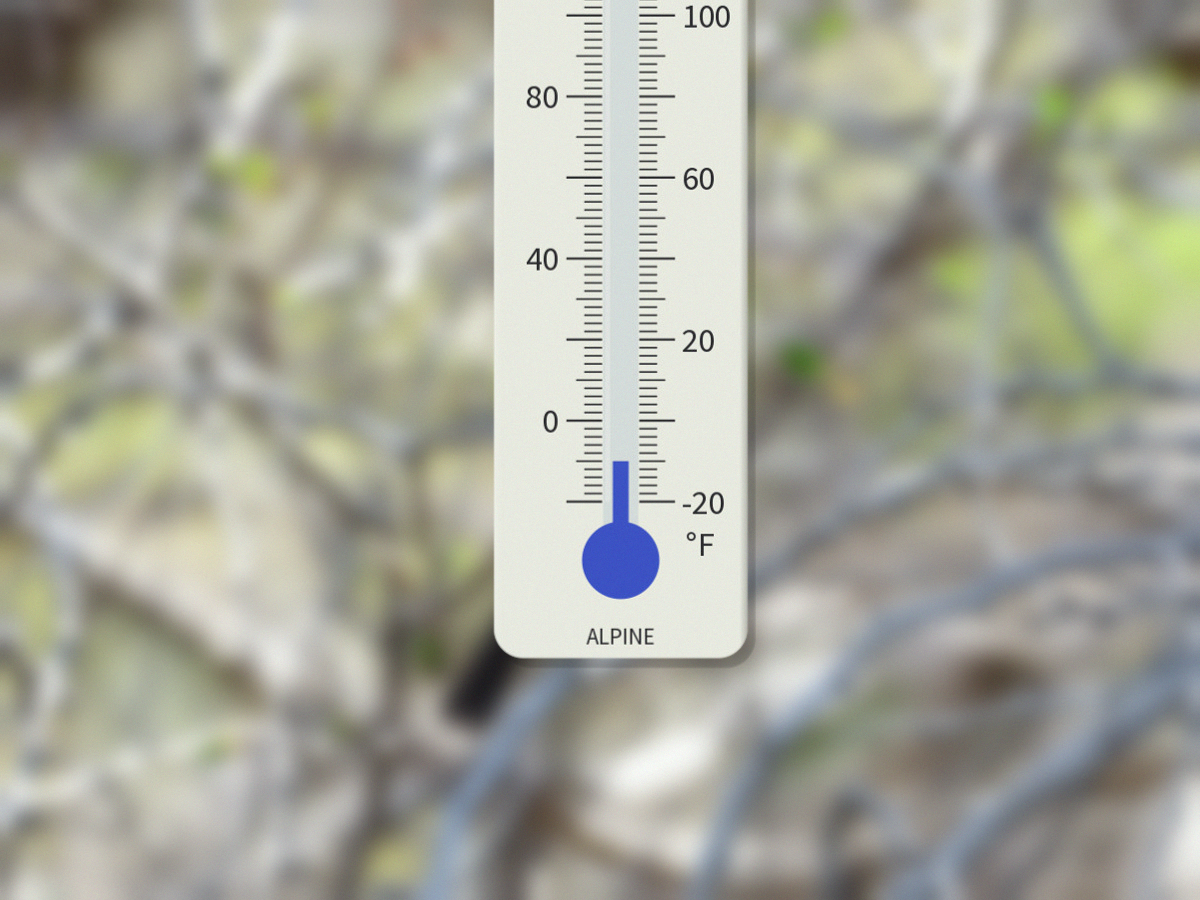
-10 °F
